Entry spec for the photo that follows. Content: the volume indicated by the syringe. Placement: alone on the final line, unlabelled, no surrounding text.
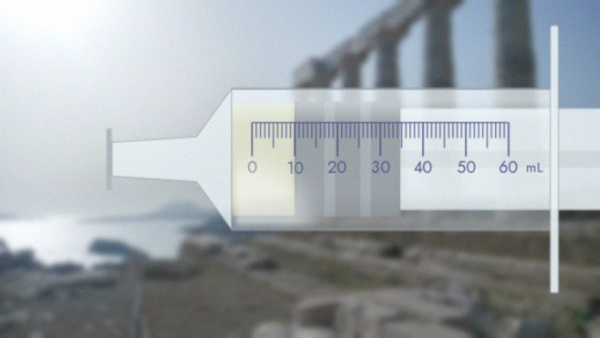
10 mL
